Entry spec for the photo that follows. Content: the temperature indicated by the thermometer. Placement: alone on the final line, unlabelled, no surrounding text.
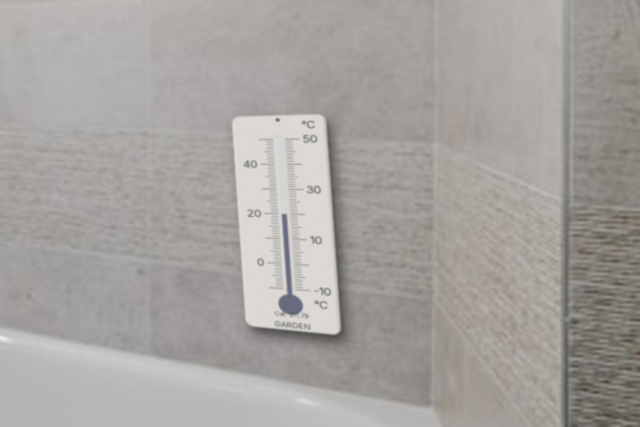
20 °C
